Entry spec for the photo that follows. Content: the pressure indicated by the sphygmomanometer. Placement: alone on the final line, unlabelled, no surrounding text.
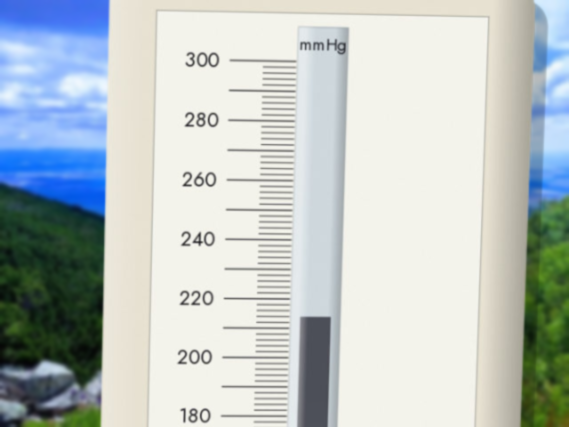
214 mmHg
